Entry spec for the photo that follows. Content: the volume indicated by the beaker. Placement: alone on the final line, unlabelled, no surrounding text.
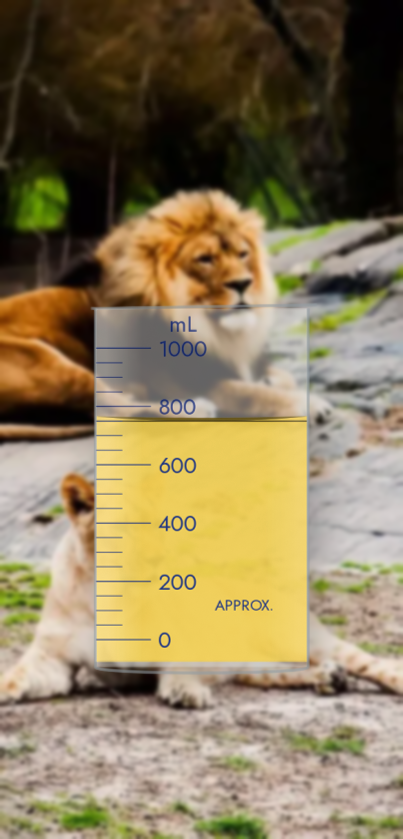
750 mL
